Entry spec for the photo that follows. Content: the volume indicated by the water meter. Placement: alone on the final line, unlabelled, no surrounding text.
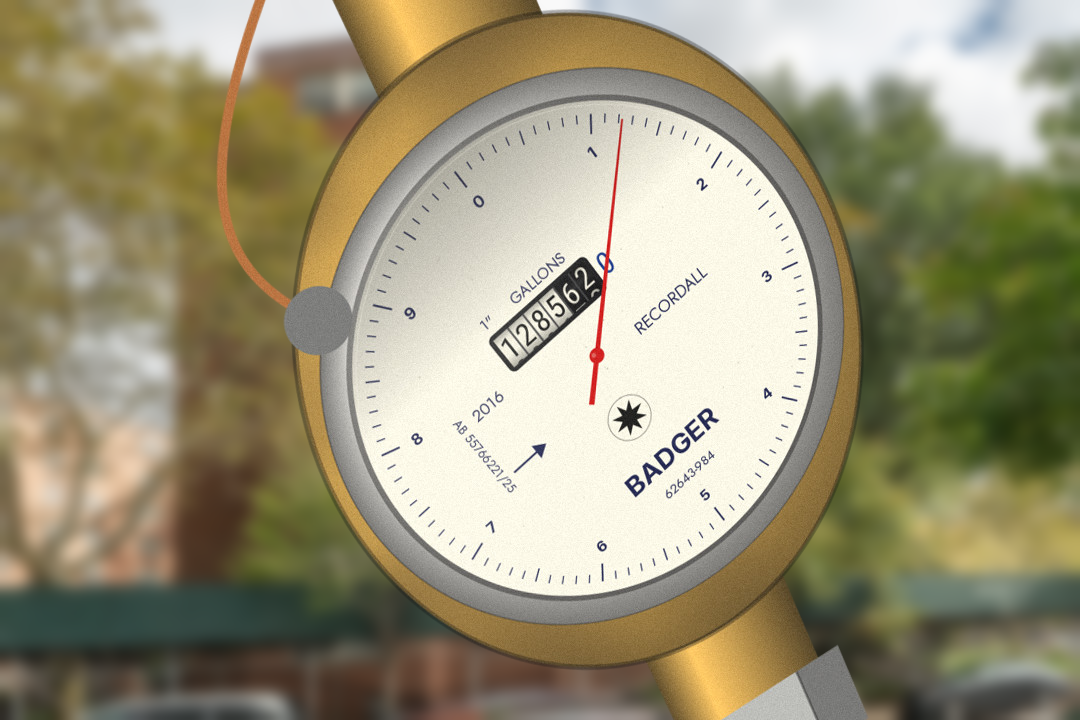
1285621.2 gal
